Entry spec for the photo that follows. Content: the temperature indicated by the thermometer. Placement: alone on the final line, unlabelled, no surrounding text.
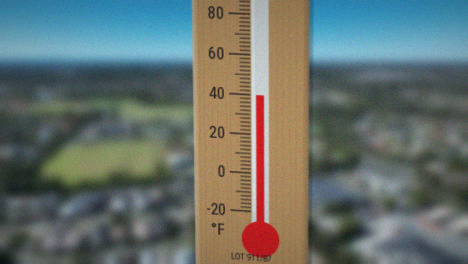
40 °F
